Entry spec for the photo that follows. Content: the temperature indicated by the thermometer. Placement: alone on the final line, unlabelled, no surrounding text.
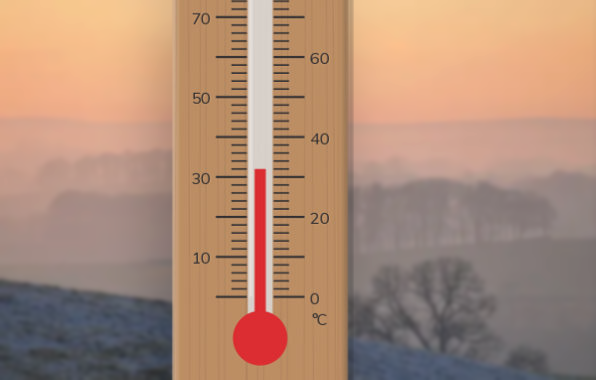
32 °C
